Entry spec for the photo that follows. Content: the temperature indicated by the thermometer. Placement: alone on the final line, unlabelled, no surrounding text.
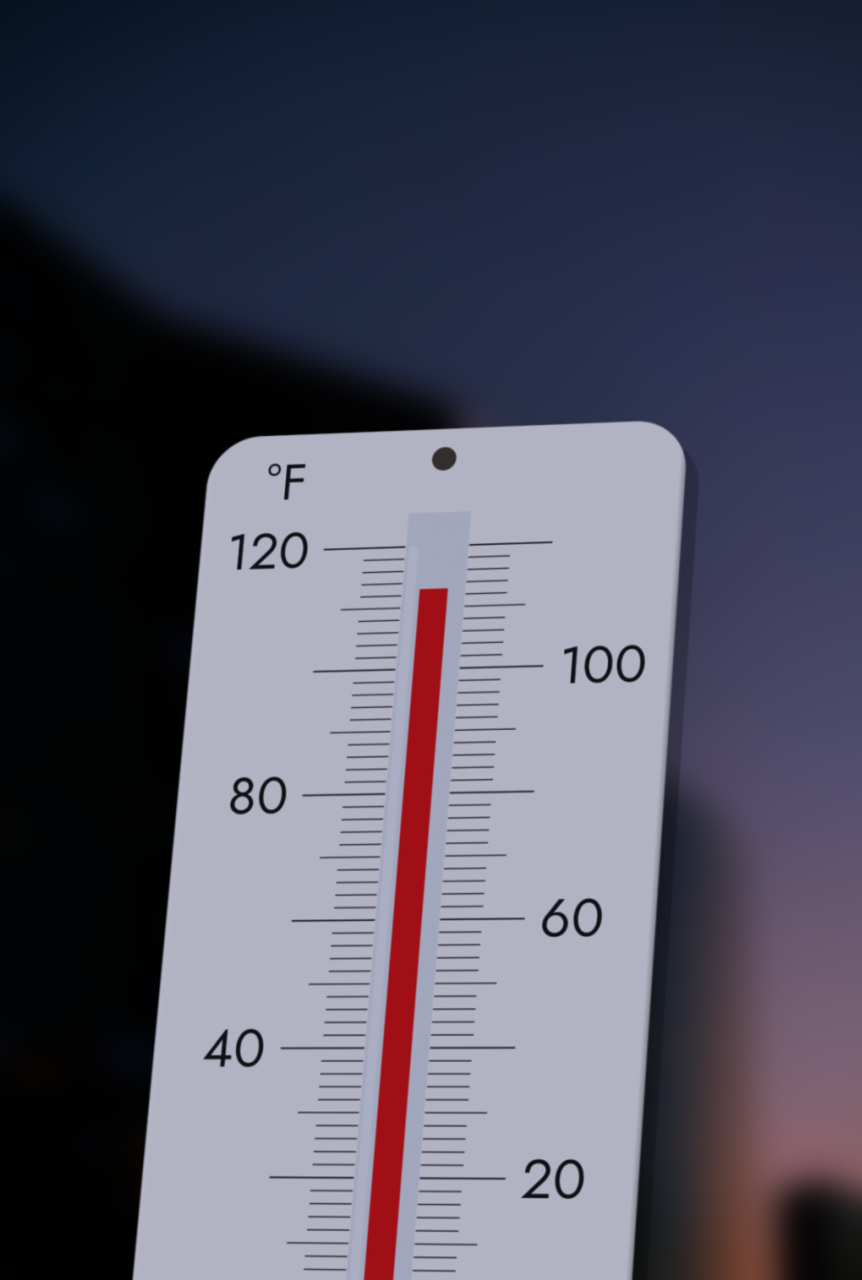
113 °F
